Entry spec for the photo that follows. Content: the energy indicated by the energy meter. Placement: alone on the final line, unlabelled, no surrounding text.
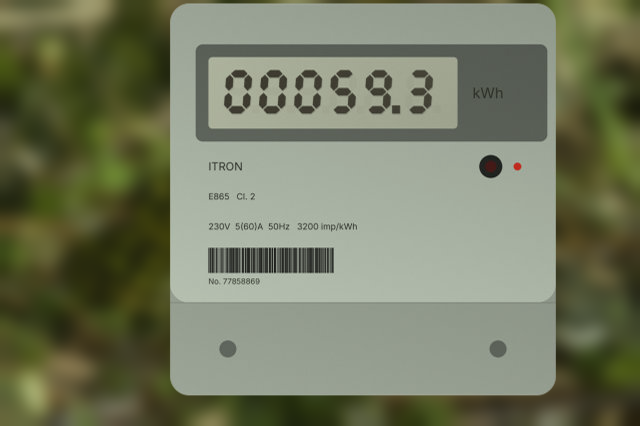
59.3 kWh
